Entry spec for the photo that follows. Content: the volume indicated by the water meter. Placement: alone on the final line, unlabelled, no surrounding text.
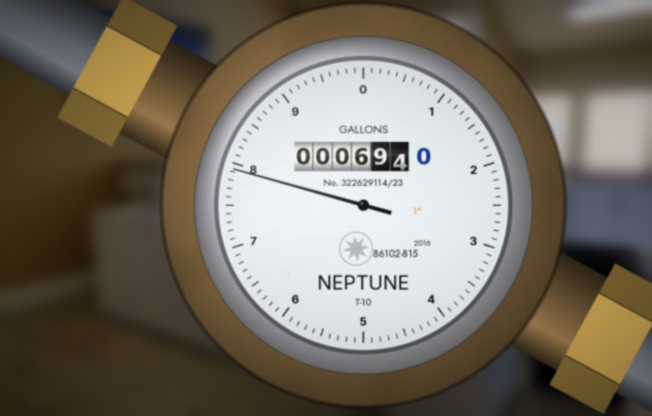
6937.9 gal
